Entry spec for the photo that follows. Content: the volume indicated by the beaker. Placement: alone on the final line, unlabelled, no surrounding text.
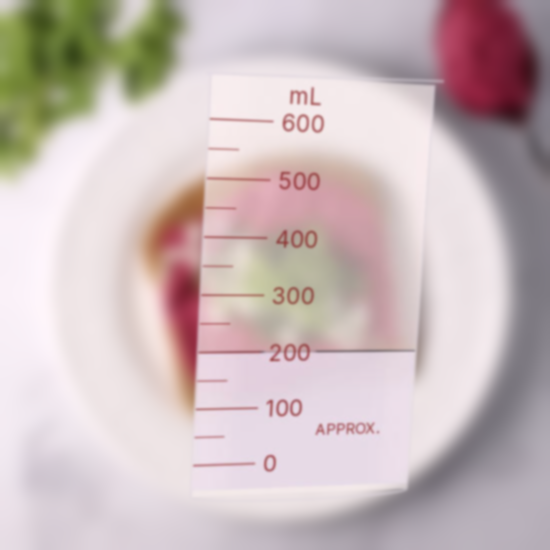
200 mL
